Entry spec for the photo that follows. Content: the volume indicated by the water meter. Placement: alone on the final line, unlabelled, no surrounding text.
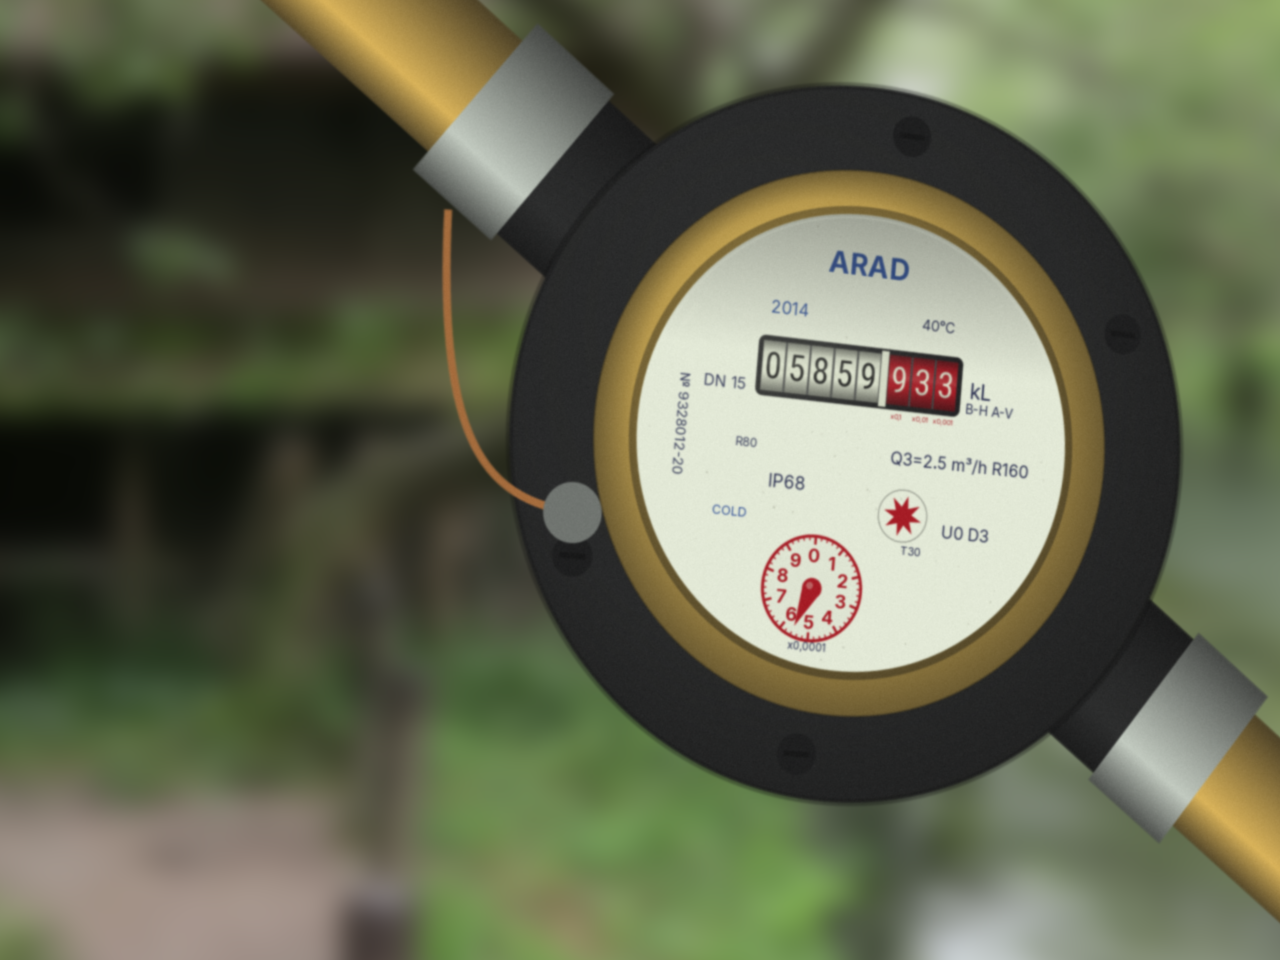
5859.9335 kL
